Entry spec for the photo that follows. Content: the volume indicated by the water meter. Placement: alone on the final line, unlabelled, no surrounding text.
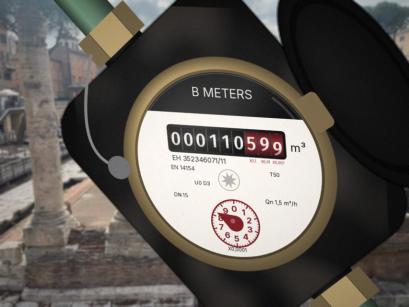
110.5988 m³
